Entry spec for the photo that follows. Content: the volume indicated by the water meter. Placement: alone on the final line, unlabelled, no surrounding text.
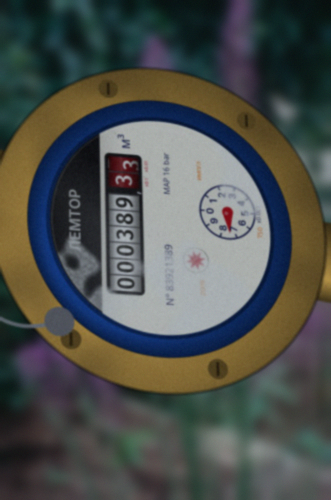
389.327 m³
